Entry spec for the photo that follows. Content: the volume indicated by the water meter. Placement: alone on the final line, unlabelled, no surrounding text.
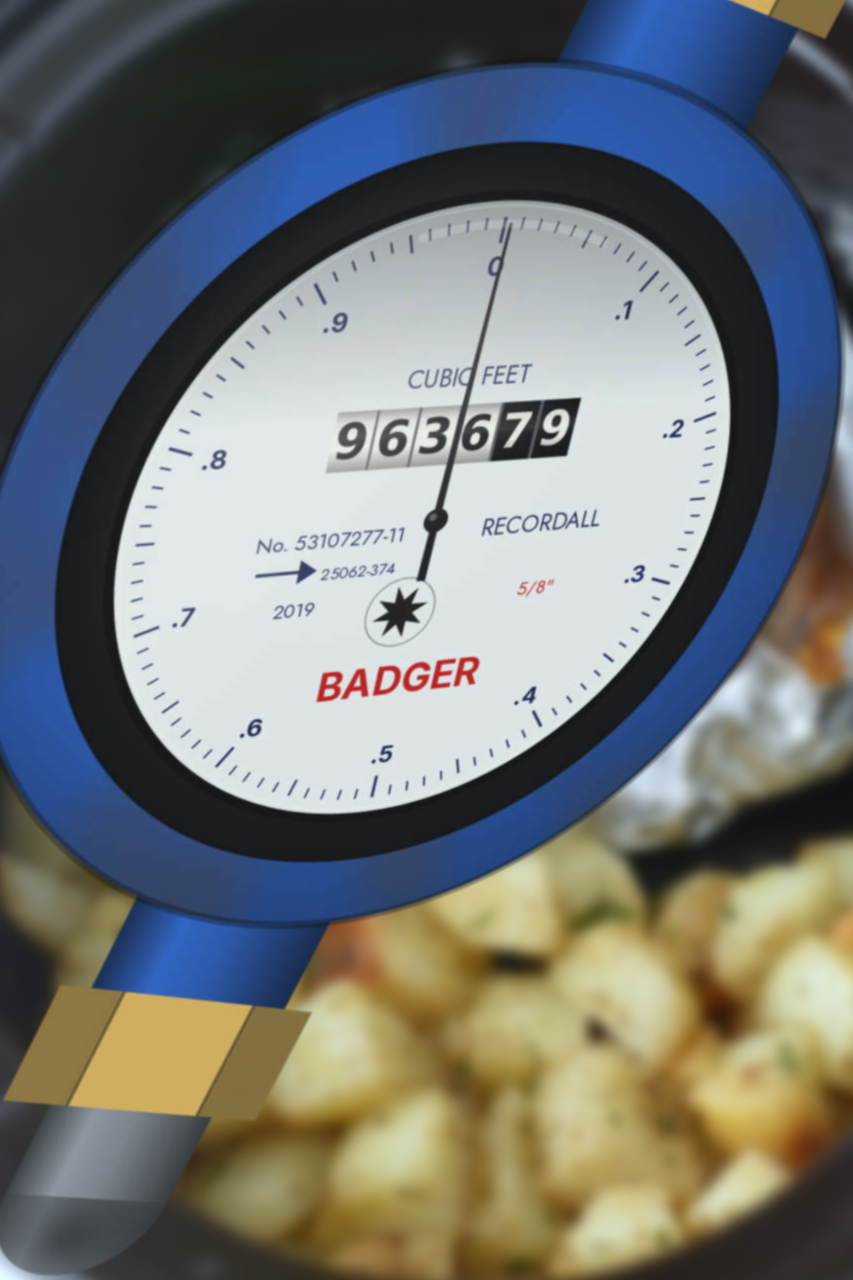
963679.00 ft³
